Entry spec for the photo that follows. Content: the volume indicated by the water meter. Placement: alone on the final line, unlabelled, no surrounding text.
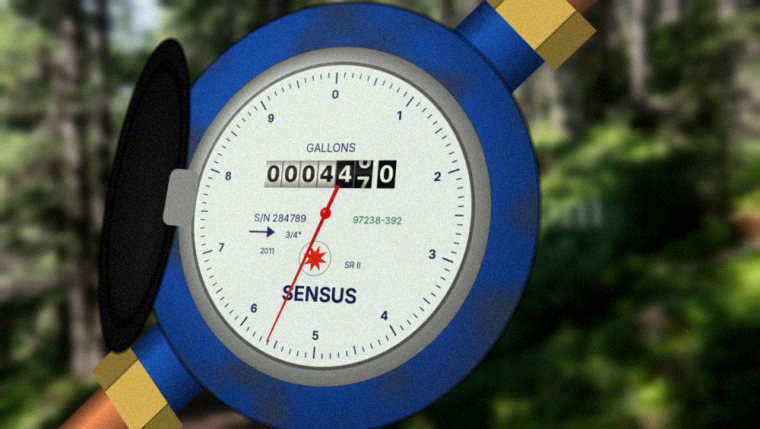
4465.6 gal
